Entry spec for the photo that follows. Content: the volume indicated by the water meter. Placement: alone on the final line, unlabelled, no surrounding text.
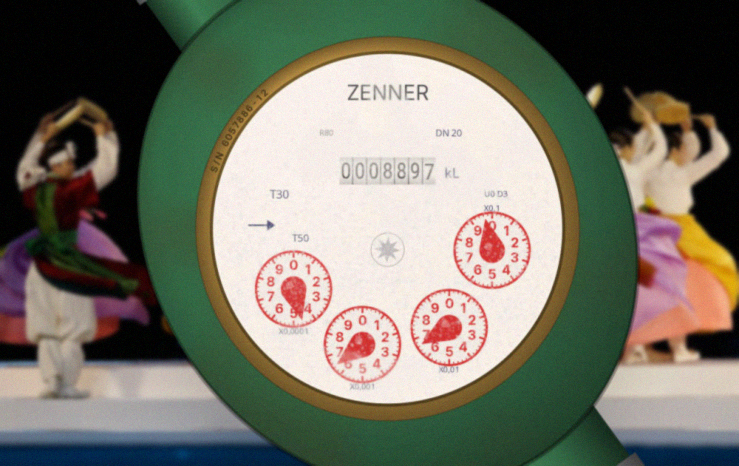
8896.9664 kL
